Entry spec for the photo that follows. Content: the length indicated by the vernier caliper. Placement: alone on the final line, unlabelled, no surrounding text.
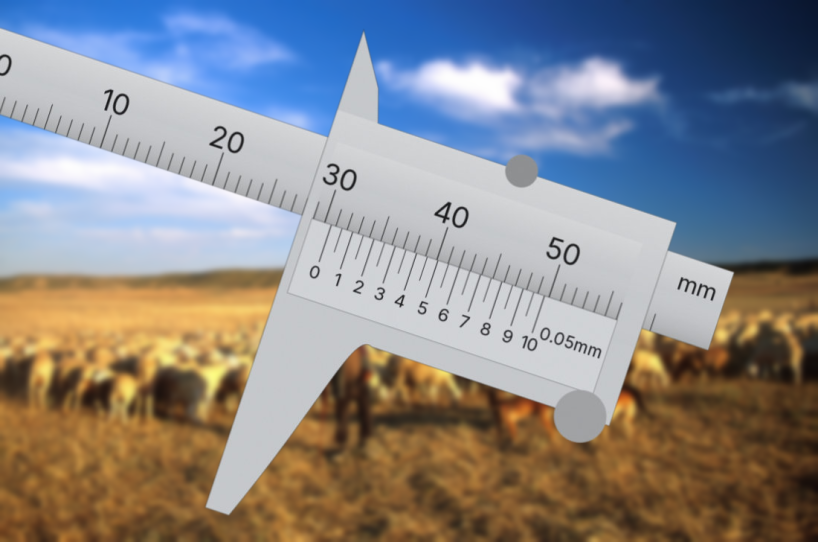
30.6 mm
